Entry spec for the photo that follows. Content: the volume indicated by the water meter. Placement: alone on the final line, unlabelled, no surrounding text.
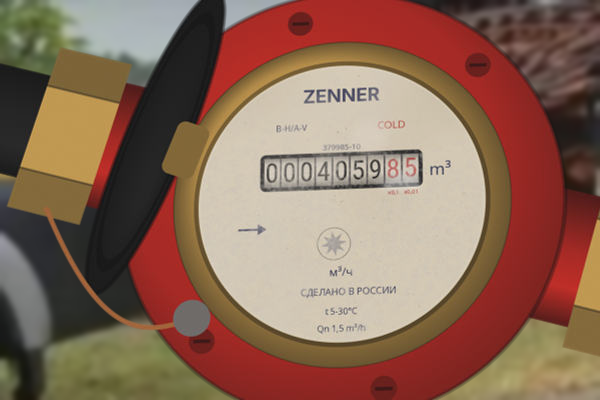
4059.85 m³
